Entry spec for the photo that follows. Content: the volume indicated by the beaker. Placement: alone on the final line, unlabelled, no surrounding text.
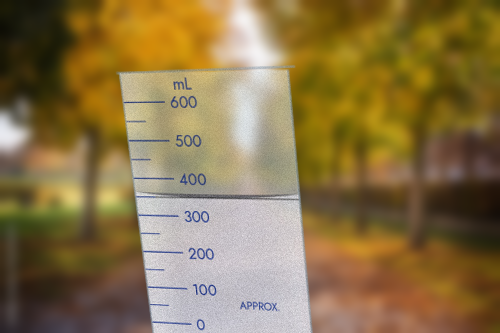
350 mL
